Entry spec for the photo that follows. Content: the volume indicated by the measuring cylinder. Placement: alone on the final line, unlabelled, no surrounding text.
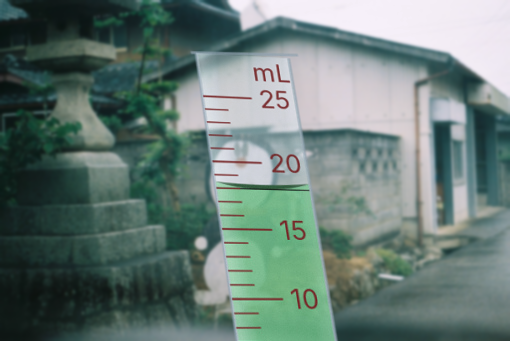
18 mL
